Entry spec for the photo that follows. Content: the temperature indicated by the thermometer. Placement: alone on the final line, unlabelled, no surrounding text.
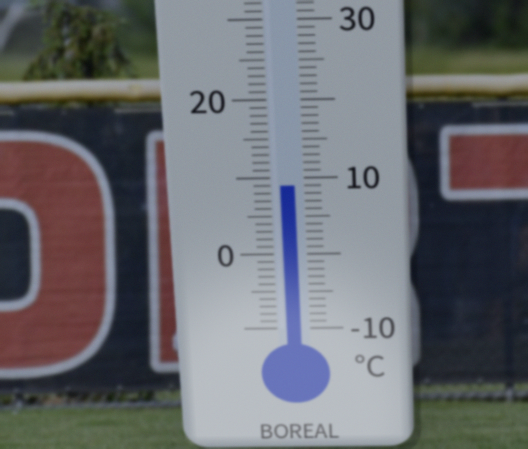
9 °C
